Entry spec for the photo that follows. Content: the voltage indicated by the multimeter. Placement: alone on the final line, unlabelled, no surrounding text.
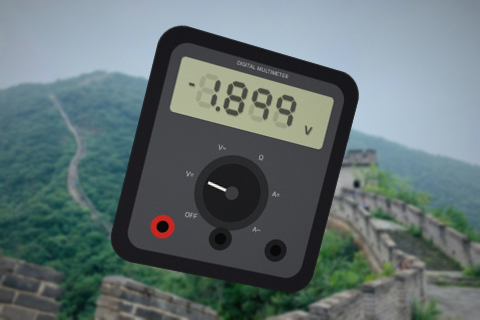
-1.899 V
